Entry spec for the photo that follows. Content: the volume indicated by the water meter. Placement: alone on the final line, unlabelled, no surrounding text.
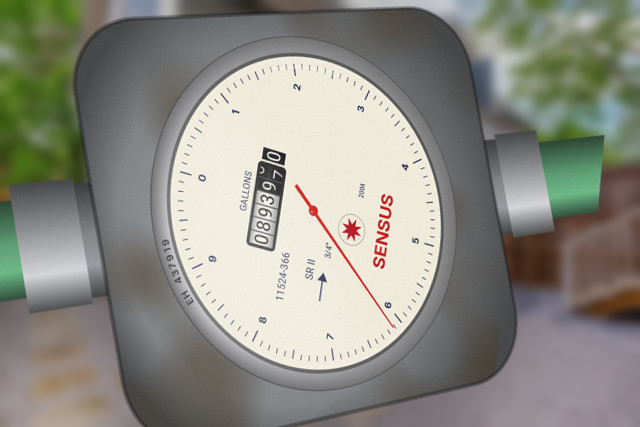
893966.1 gal
